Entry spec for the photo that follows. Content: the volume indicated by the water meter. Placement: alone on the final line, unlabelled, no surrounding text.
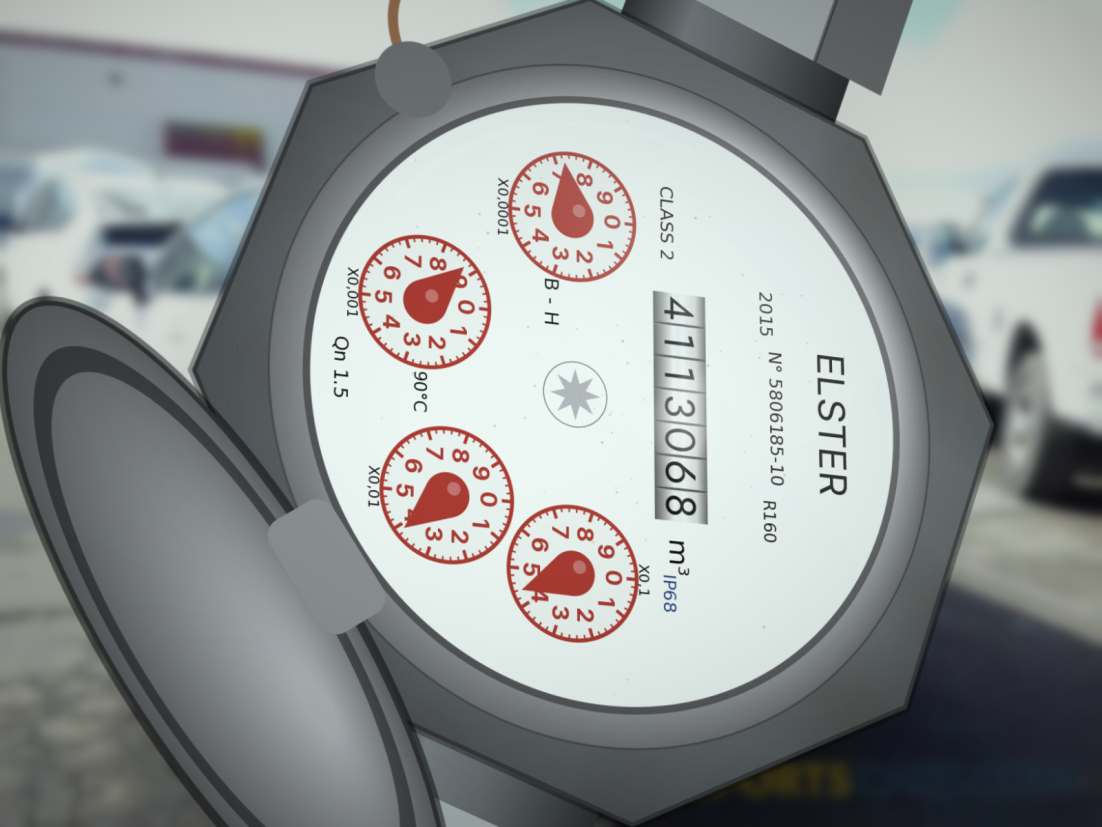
4113068.4387 m³
